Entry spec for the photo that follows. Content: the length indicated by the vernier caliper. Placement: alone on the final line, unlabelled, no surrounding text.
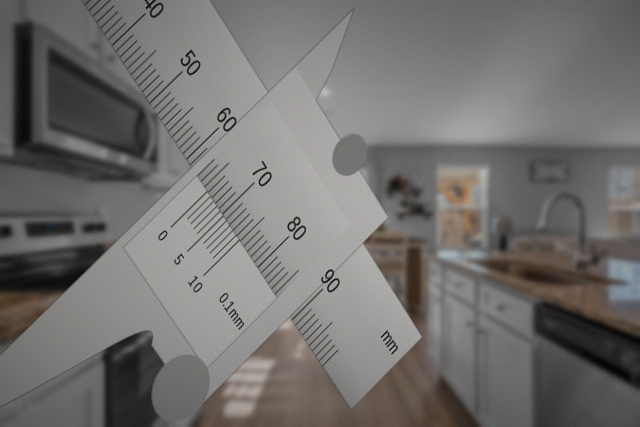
65.8 mm
